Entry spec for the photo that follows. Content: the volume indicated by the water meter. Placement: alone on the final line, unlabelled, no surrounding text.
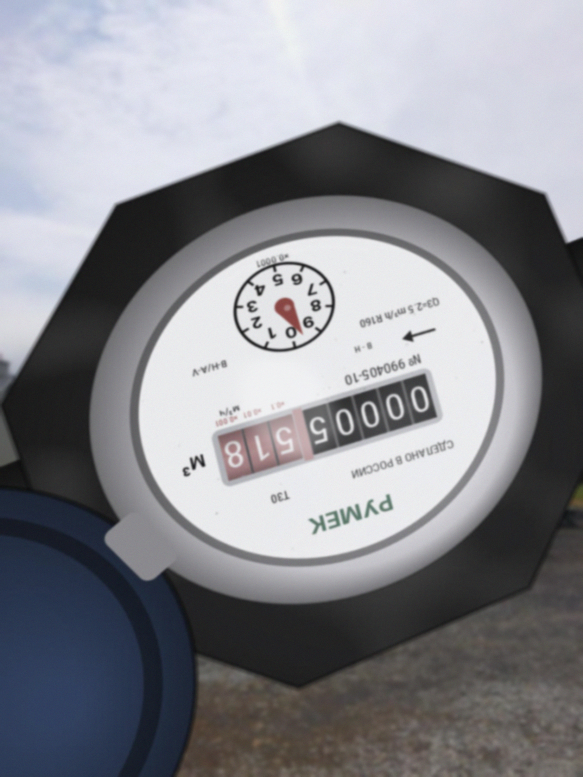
5.5179 m³
